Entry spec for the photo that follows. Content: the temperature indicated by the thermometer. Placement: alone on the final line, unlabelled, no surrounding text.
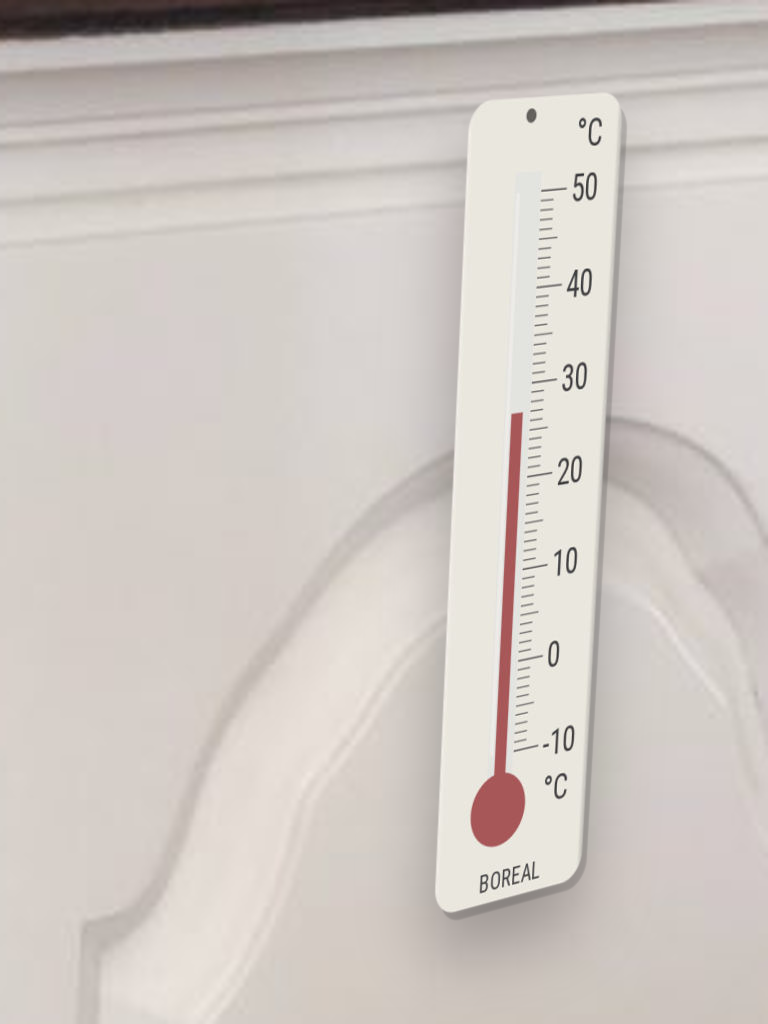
27 °C
